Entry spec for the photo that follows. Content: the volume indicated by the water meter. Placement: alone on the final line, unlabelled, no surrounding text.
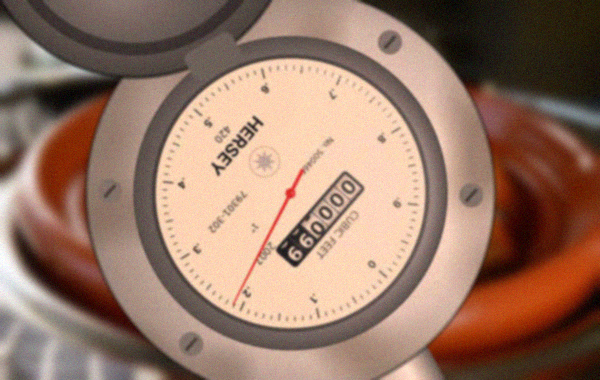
99.21 ft³
